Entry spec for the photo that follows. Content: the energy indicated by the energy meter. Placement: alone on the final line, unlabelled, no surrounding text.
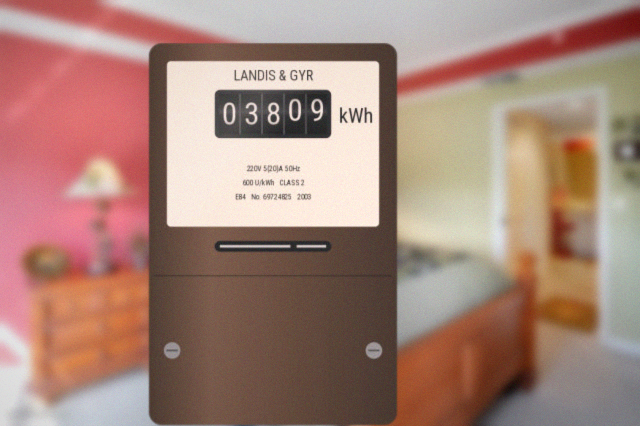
3809 kWh
